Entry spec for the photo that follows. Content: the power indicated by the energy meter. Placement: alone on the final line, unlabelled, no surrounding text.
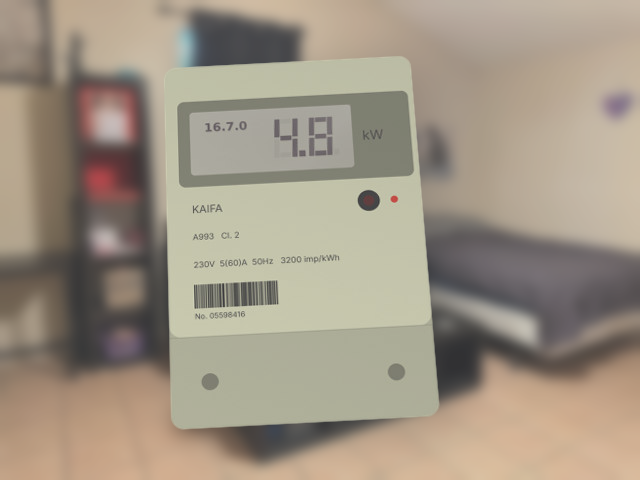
4.8 kW
